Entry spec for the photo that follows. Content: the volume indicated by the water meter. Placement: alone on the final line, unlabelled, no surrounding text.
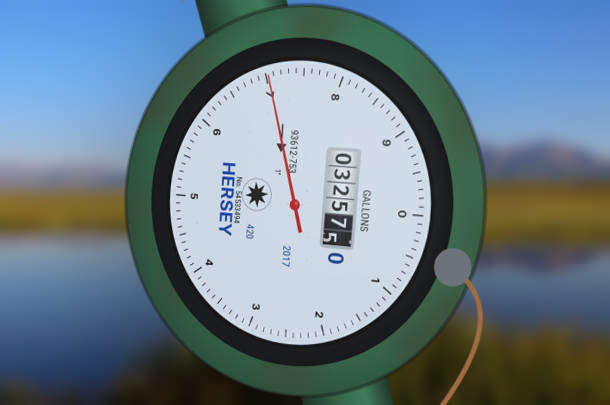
325747.0 gal
